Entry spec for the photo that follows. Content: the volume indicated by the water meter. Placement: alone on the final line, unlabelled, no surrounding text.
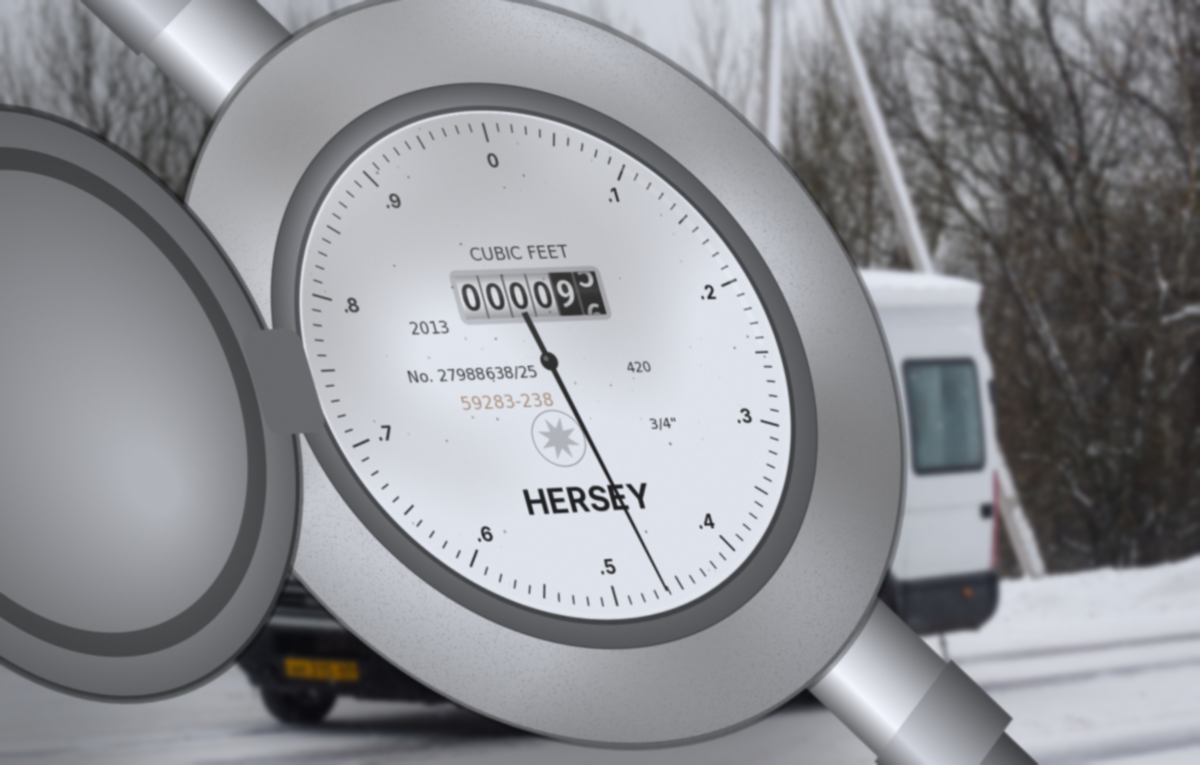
95.46 ft³
